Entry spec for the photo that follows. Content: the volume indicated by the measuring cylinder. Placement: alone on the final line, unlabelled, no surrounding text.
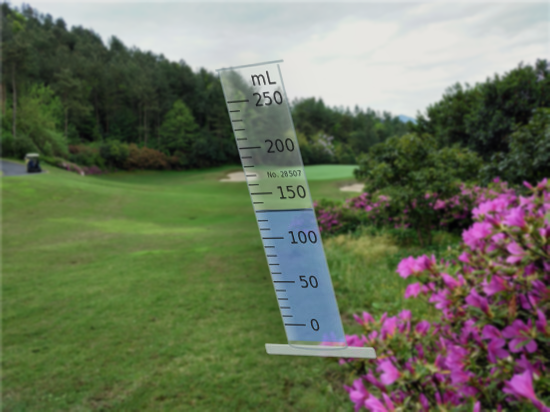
130 mL
